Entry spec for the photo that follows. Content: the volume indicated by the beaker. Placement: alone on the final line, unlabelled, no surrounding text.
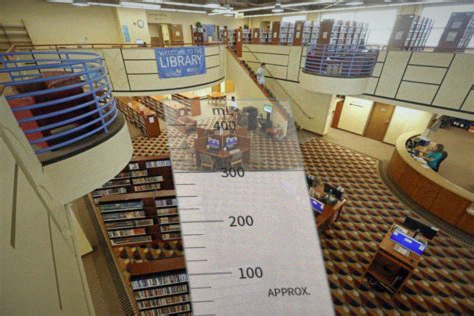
300 mL
